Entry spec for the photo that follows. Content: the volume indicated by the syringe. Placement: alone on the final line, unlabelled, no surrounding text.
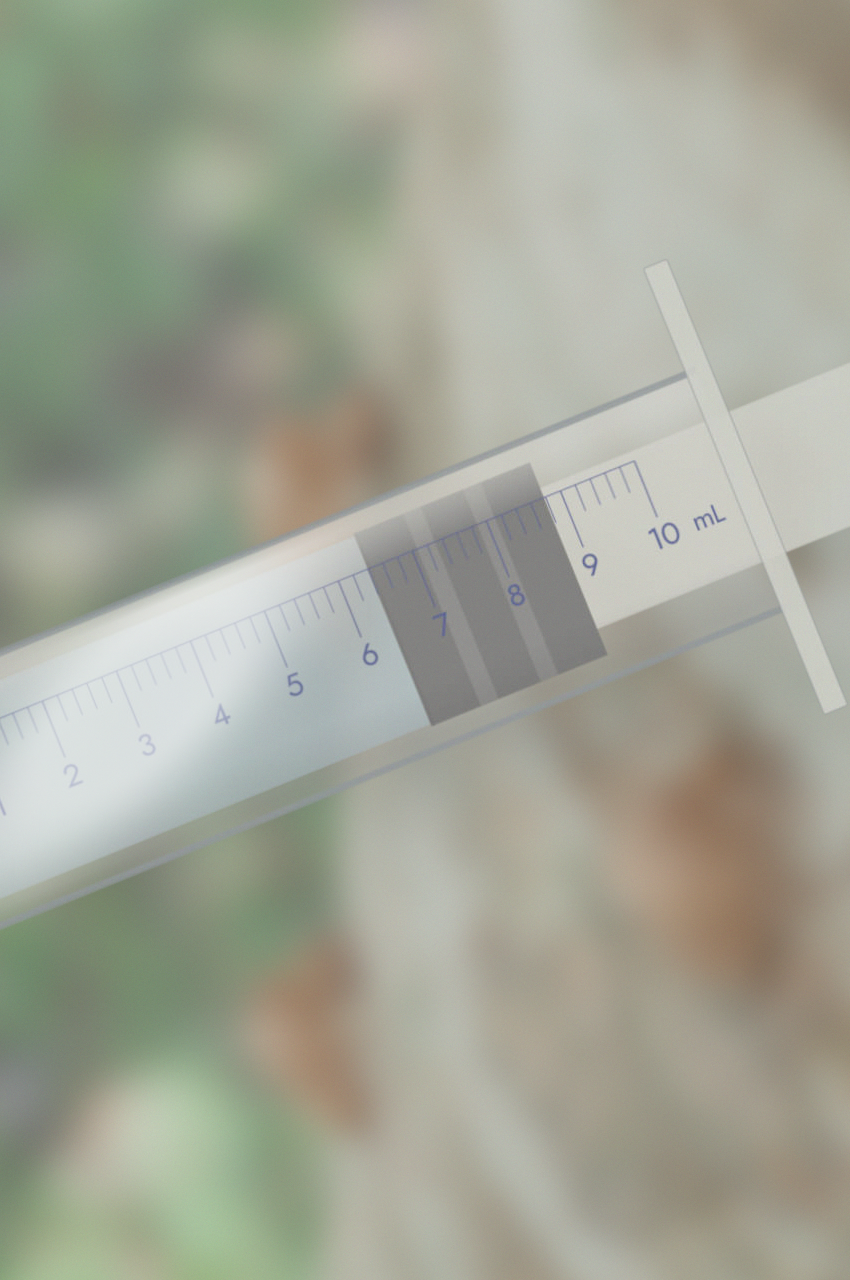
6.4 mL
